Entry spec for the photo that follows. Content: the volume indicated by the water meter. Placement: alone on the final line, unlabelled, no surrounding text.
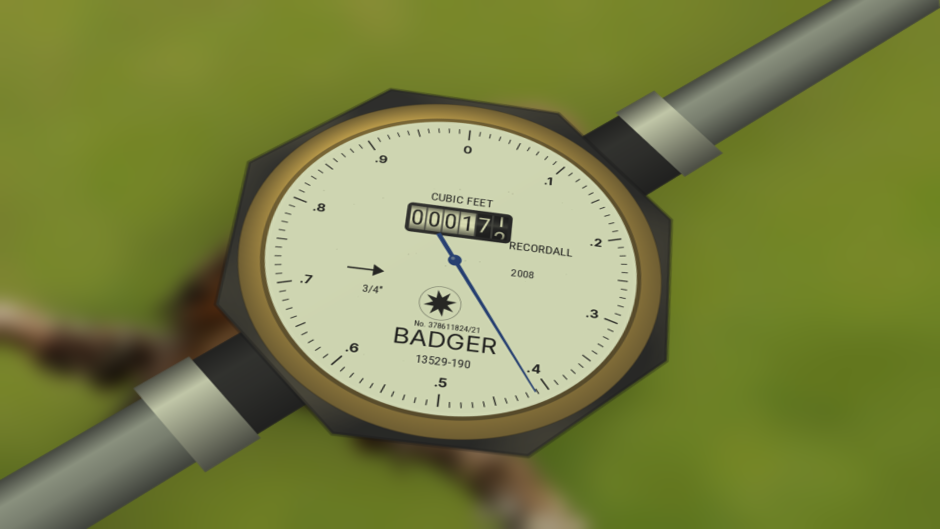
171.41 ft³
